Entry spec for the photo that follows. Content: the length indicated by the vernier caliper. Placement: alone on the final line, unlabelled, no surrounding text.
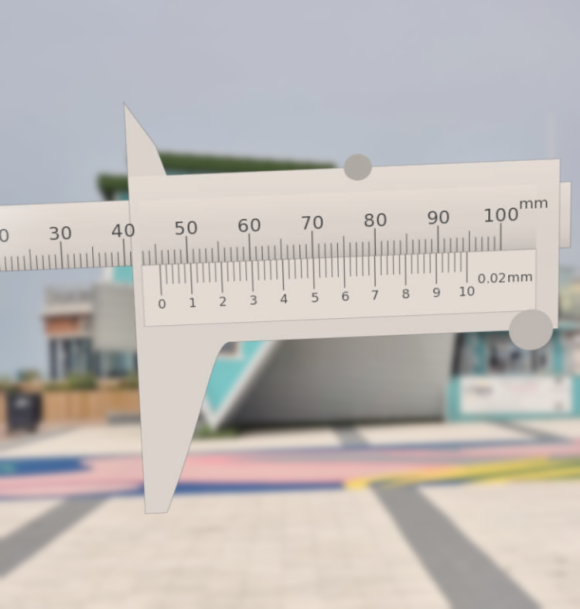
45.6 mm
